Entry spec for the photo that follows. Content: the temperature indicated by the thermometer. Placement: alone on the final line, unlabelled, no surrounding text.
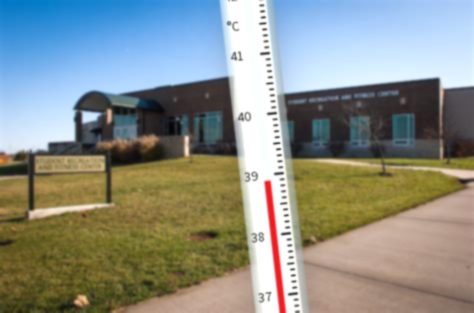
38.9 °C
